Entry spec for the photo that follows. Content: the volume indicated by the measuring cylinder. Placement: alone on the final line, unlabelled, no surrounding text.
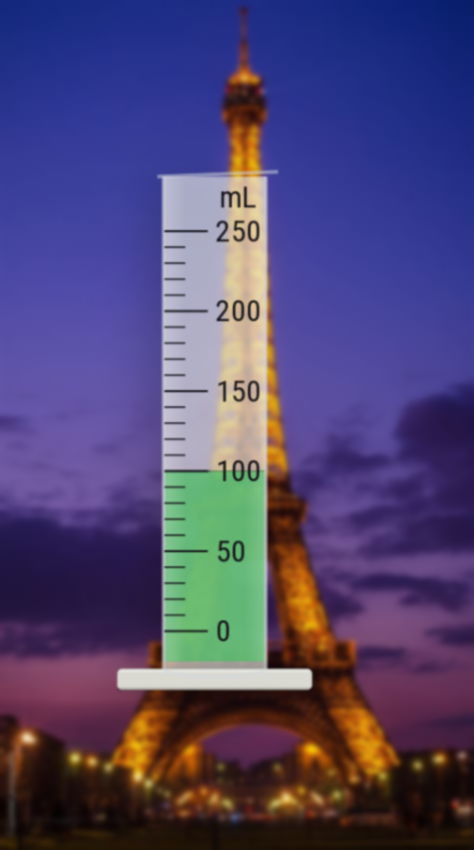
100 mL
